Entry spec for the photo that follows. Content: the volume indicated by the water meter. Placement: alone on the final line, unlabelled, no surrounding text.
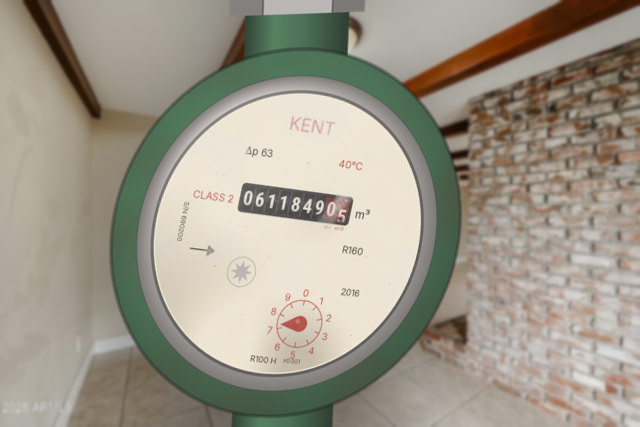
611849.047 m³
